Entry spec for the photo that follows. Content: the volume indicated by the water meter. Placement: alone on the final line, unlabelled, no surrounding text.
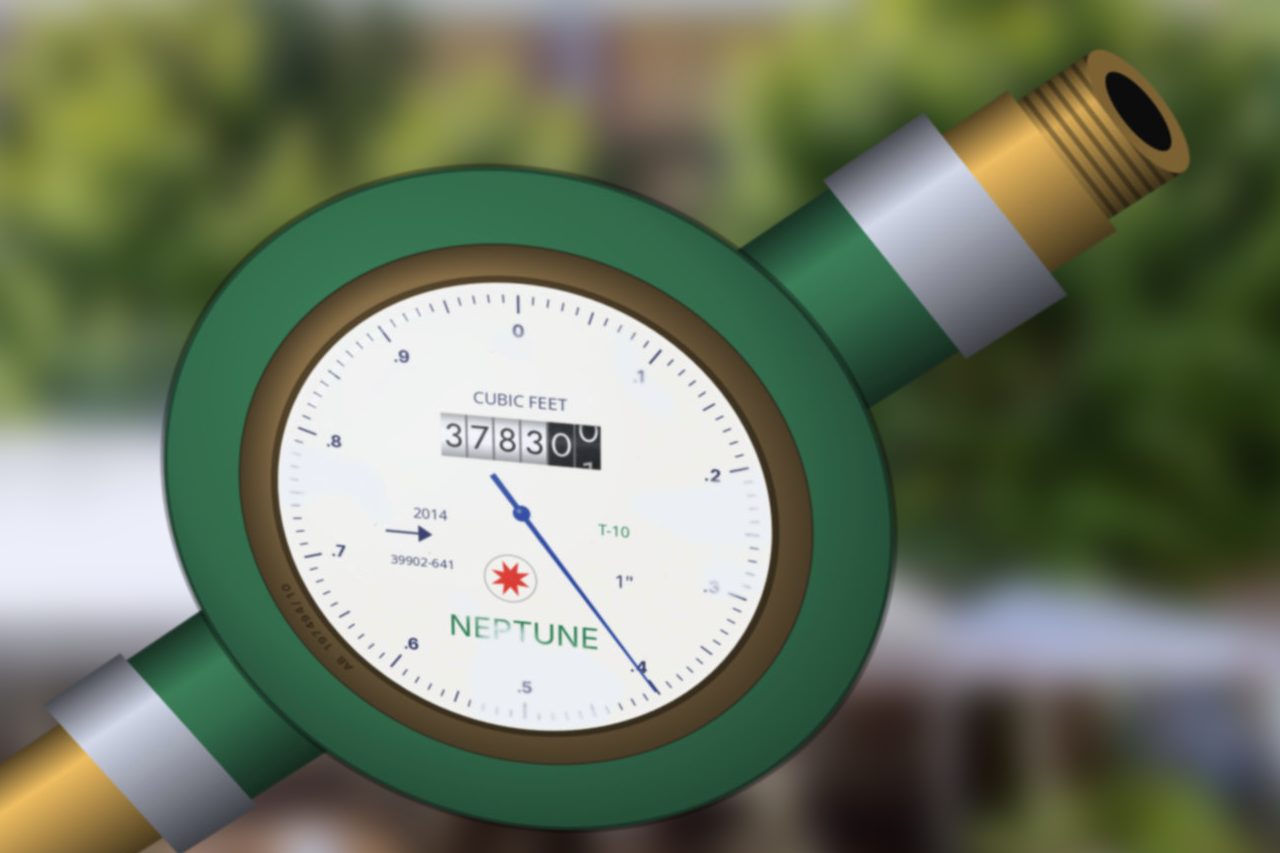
378300.40 ft³
